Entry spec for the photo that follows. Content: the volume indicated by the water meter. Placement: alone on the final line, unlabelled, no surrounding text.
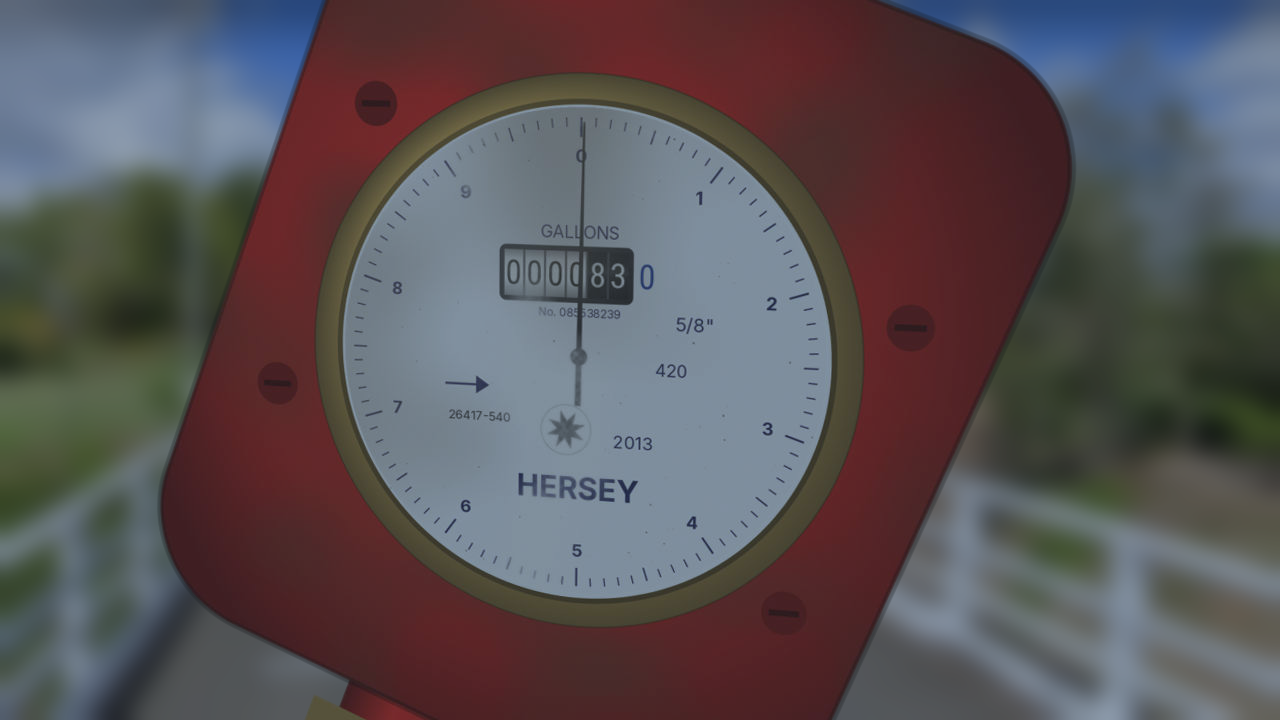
830.0 gal
